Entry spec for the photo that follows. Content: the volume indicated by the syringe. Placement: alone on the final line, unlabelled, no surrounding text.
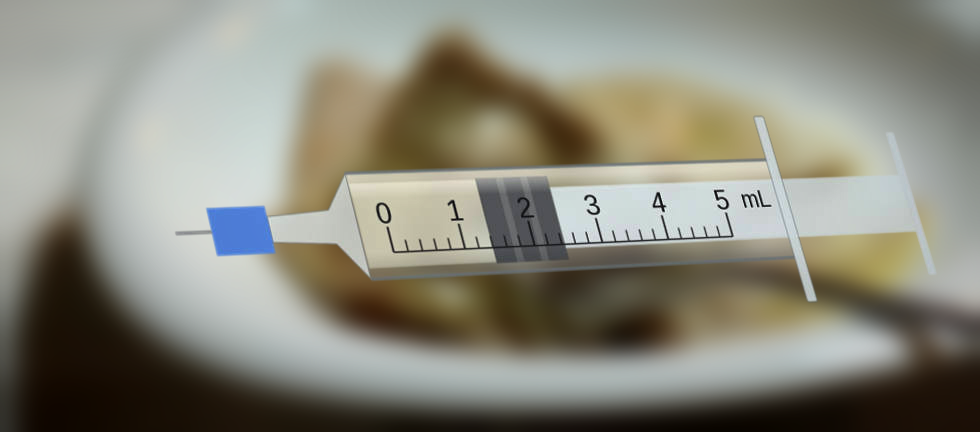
1.4 mL
